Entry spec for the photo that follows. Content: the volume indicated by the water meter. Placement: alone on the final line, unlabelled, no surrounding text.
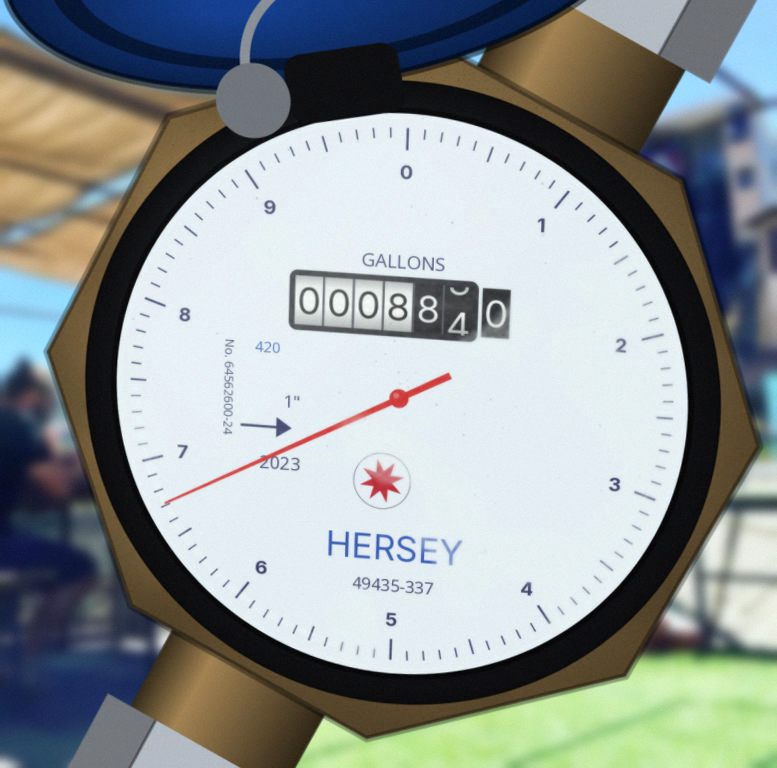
8836.7 gal
